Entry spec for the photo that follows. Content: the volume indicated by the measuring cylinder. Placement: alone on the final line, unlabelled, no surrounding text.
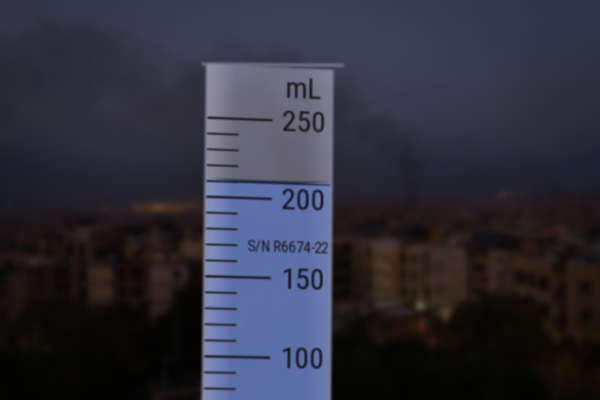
210 mL
